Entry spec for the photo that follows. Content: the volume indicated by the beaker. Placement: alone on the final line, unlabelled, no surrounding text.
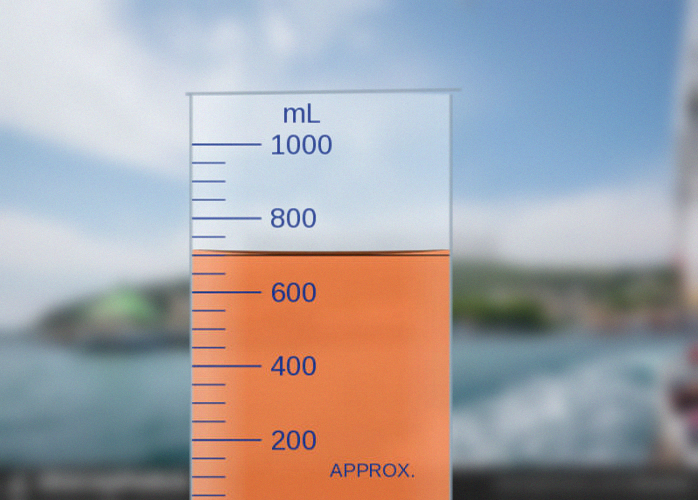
700 mL
